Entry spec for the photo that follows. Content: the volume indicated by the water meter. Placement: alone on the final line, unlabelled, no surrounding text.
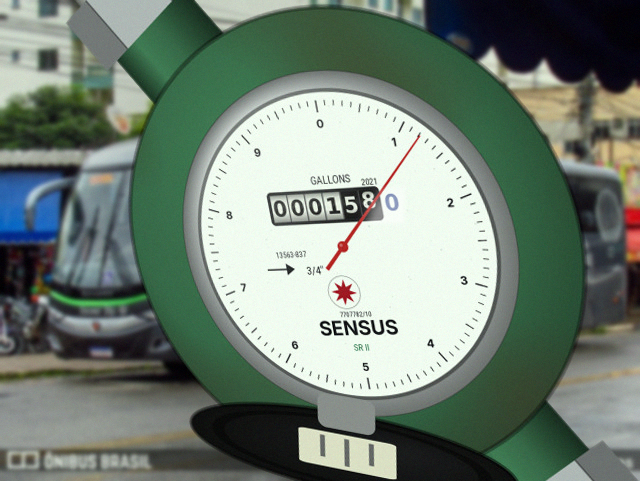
1581.2 gal
